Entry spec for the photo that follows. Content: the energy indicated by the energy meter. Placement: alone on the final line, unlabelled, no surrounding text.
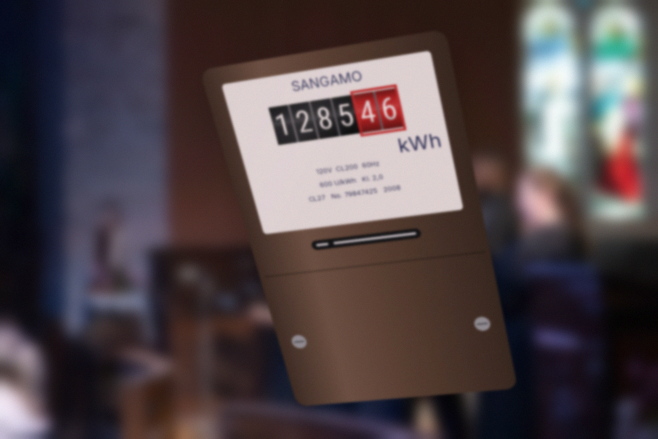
1285.46 kWh
